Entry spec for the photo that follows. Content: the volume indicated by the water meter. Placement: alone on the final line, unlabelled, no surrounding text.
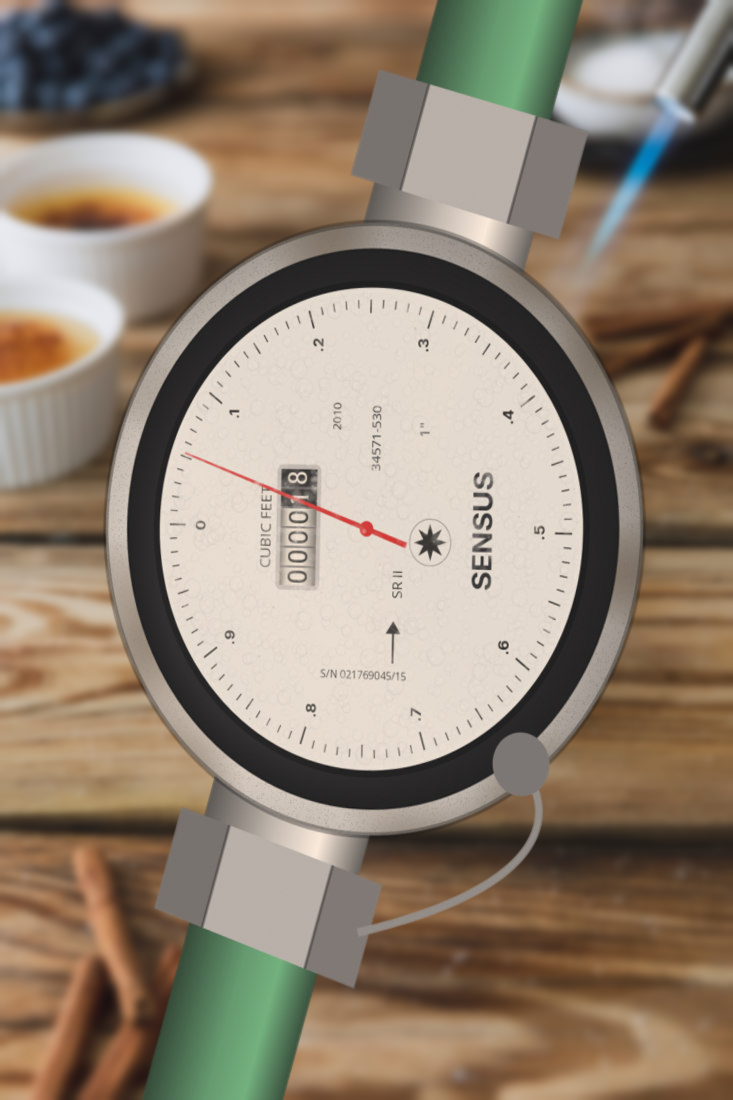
18.05 ft³
